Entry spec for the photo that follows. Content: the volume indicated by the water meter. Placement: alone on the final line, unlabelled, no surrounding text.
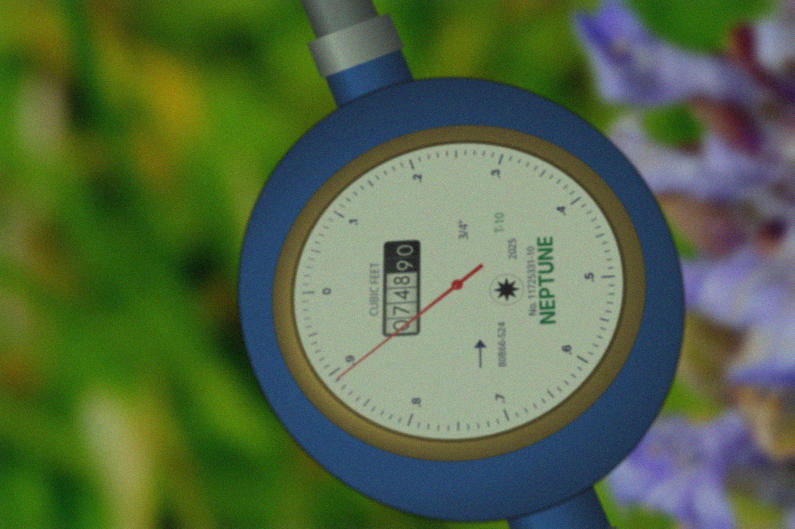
74889.89 ft³
